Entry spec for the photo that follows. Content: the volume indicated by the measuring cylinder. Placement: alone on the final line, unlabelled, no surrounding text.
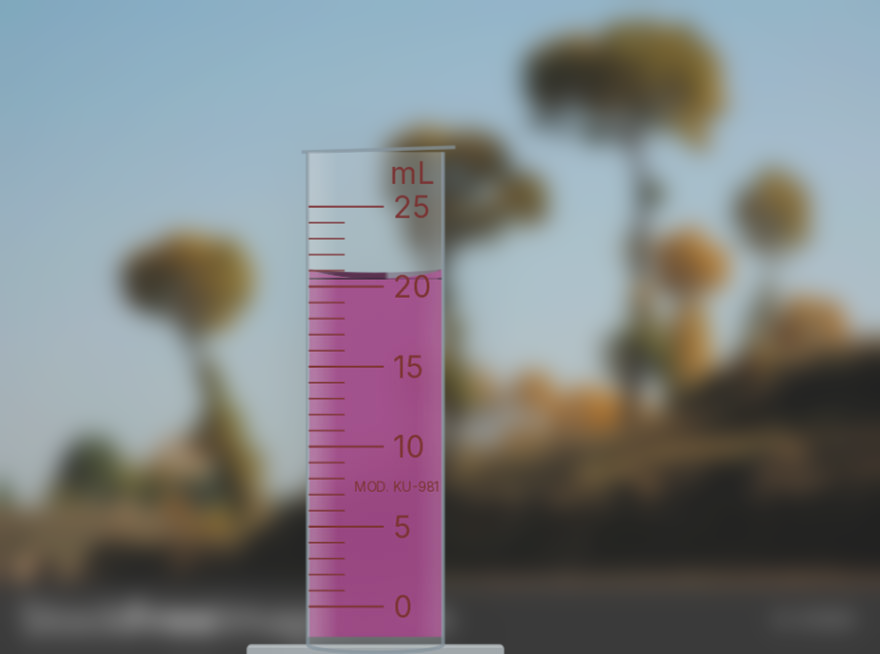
20.5 mL
